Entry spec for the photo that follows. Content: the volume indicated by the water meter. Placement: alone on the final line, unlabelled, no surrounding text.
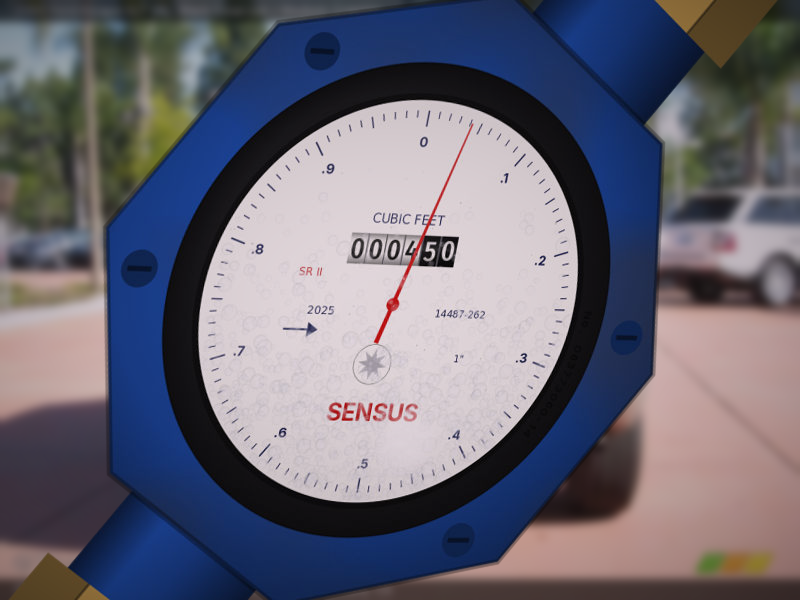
450.04 ft³
